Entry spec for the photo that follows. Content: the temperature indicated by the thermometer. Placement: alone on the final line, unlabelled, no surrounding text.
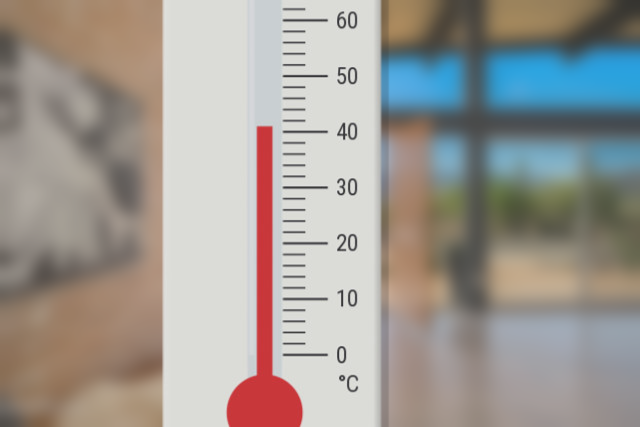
41 °C
